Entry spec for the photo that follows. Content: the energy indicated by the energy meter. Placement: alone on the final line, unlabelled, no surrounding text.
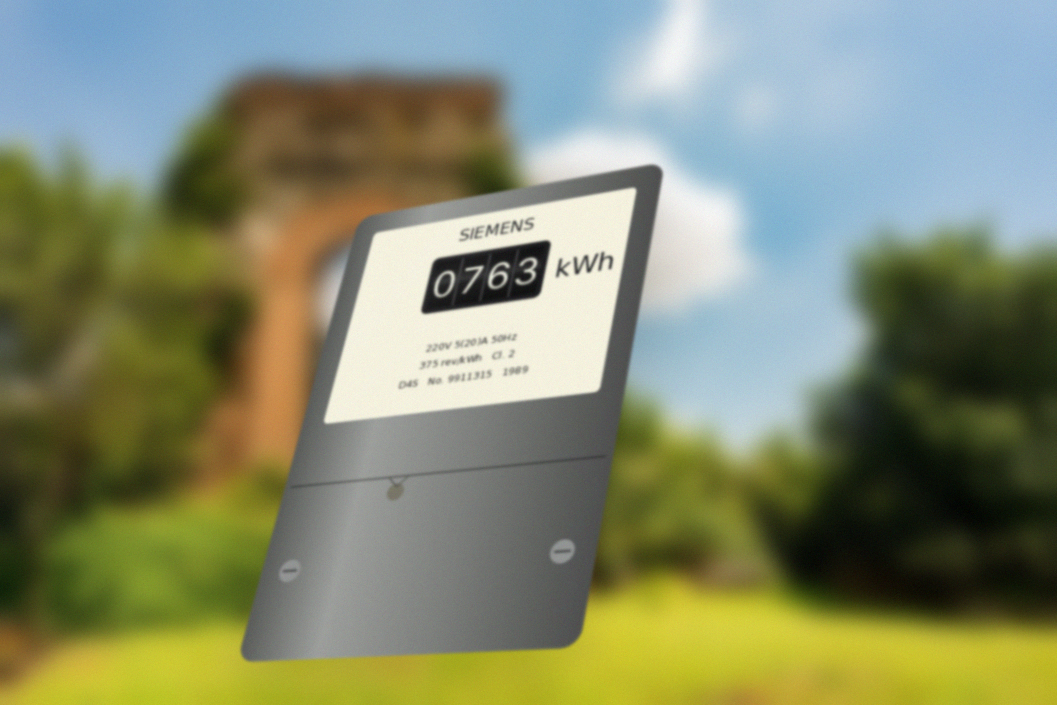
763 kWh
